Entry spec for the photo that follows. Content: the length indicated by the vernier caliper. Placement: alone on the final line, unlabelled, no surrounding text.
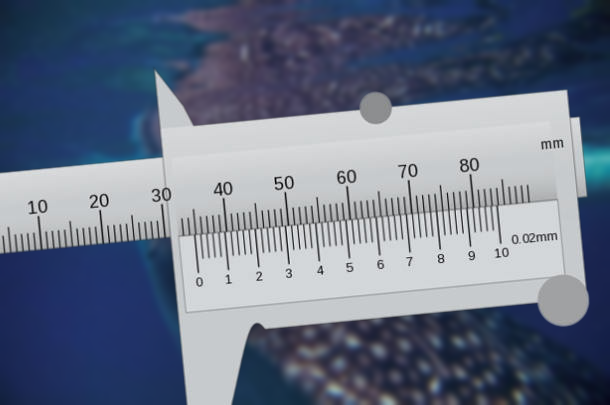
34.8 mm
